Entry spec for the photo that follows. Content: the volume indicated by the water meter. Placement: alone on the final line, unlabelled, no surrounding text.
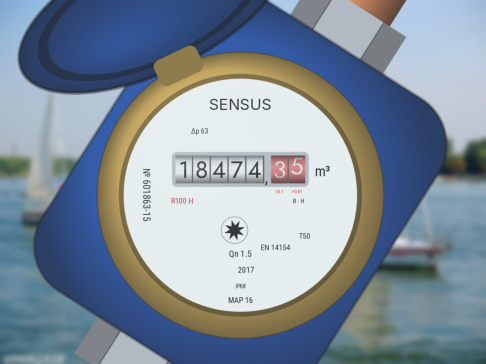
18474.35 m³
